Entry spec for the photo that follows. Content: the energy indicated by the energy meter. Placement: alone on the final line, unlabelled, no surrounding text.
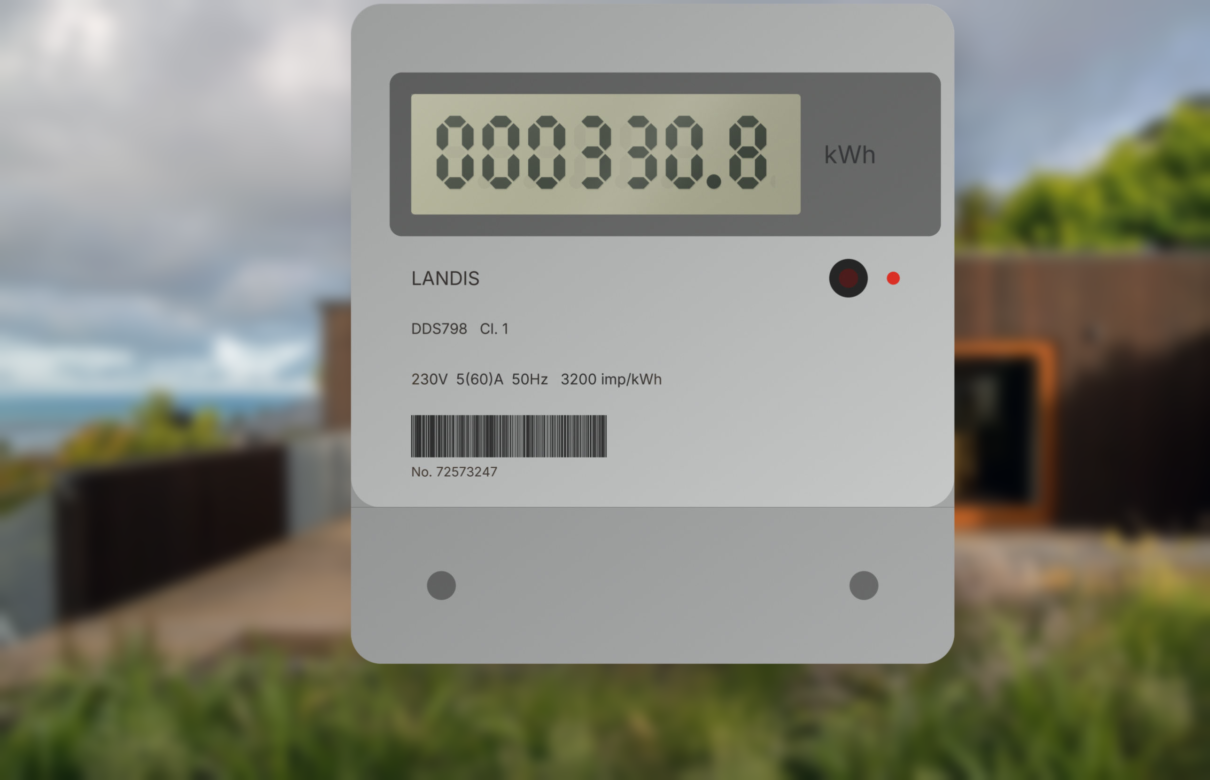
330.8 kWh
